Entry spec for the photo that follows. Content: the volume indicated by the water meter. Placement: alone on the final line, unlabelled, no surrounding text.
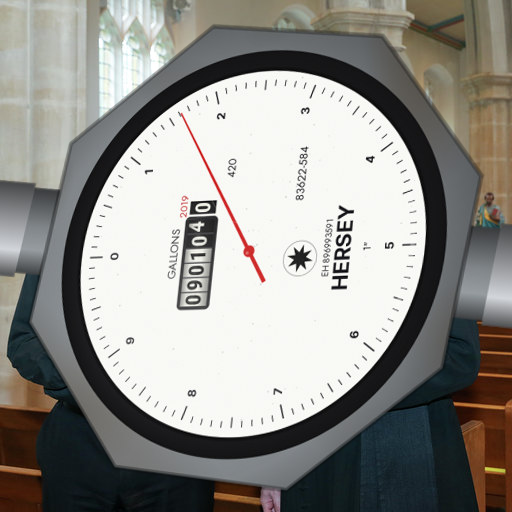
901041.6 gal
